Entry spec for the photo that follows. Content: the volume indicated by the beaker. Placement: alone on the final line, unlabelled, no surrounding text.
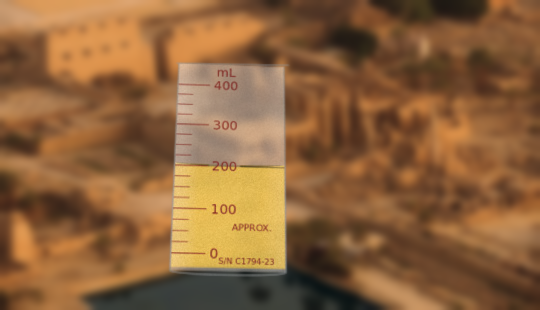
200 mL
